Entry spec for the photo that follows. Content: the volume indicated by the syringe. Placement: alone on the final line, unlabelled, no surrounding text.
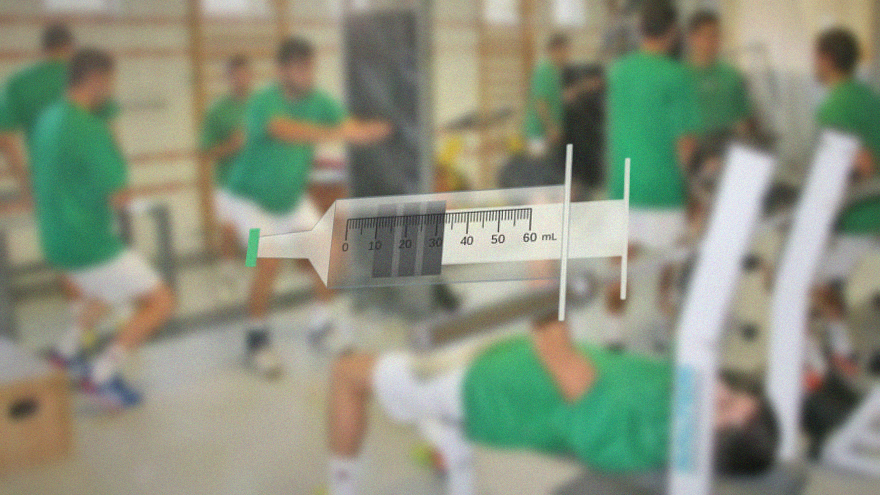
10 mL
